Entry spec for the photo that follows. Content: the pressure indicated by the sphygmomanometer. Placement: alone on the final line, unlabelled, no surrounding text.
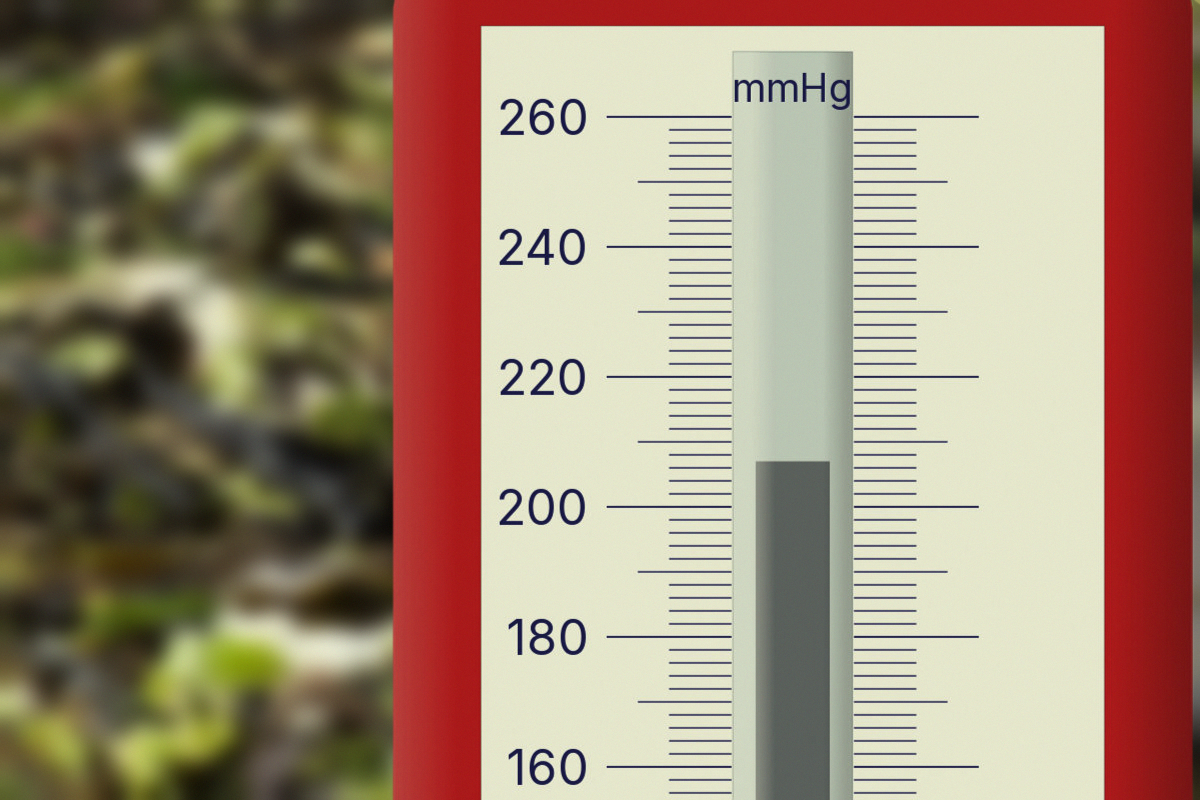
207 mmHg
